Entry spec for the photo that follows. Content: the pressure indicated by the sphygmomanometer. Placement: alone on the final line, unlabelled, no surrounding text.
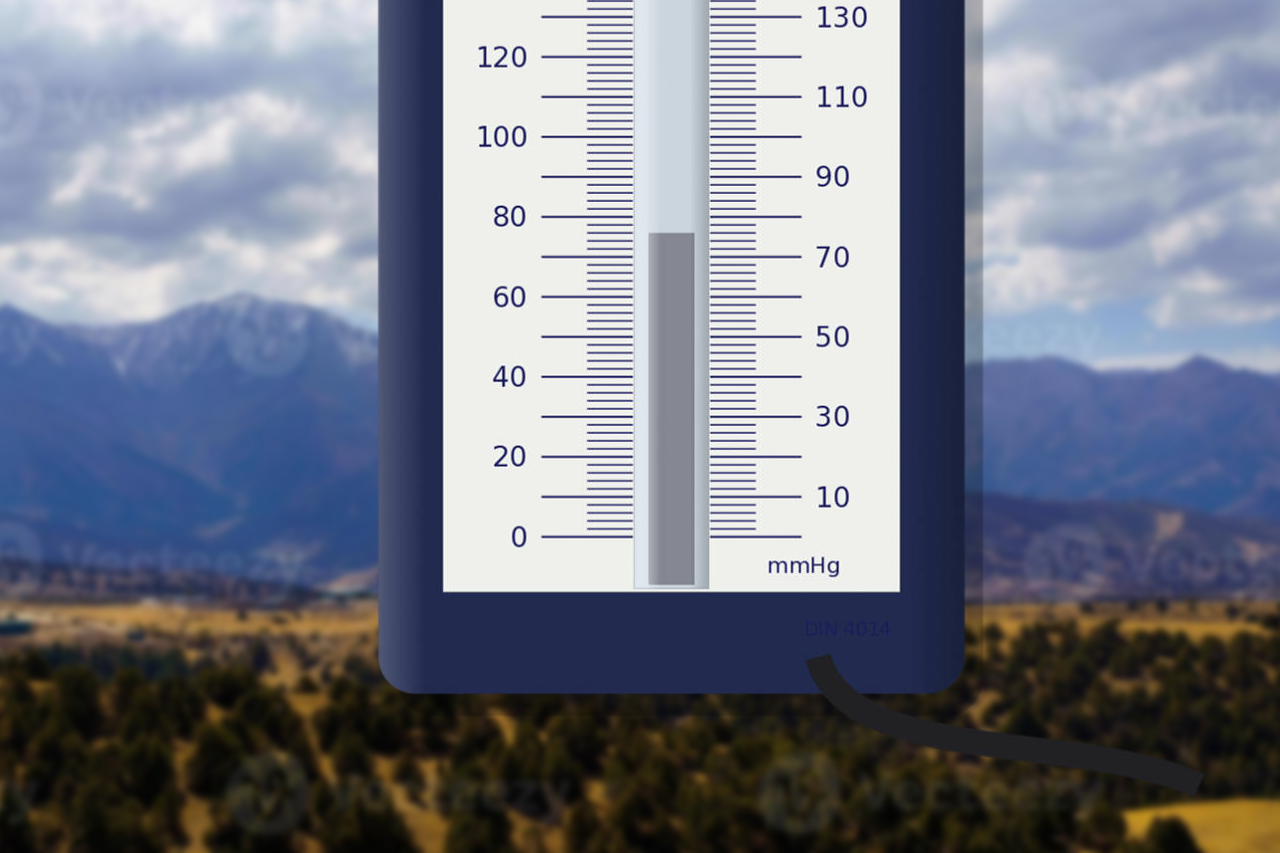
76 mmHg
